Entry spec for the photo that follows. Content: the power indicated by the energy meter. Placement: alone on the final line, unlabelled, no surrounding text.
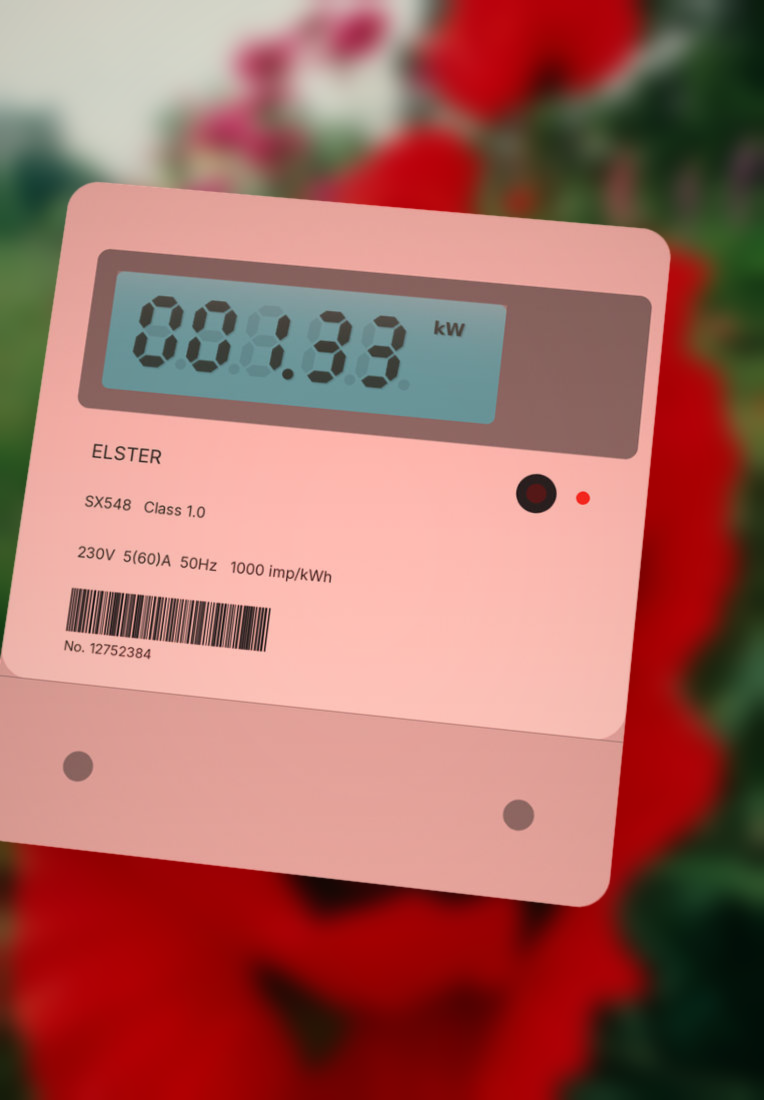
1.33 kW
